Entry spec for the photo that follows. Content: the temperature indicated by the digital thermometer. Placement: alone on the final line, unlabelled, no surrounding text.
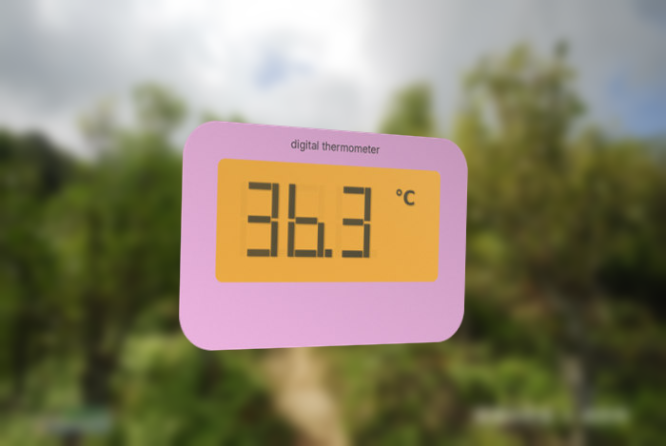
36.3 °C
